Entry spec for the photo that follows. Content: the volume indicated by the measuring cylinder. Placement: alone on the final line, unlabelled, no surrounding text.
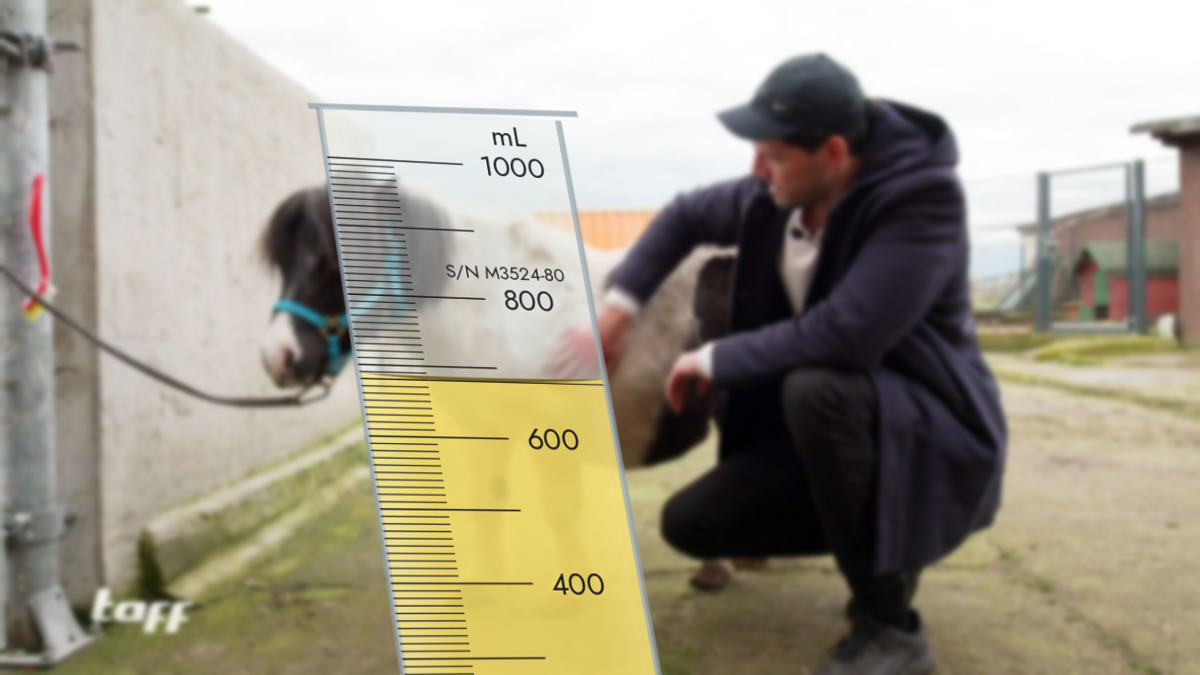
680 mL
